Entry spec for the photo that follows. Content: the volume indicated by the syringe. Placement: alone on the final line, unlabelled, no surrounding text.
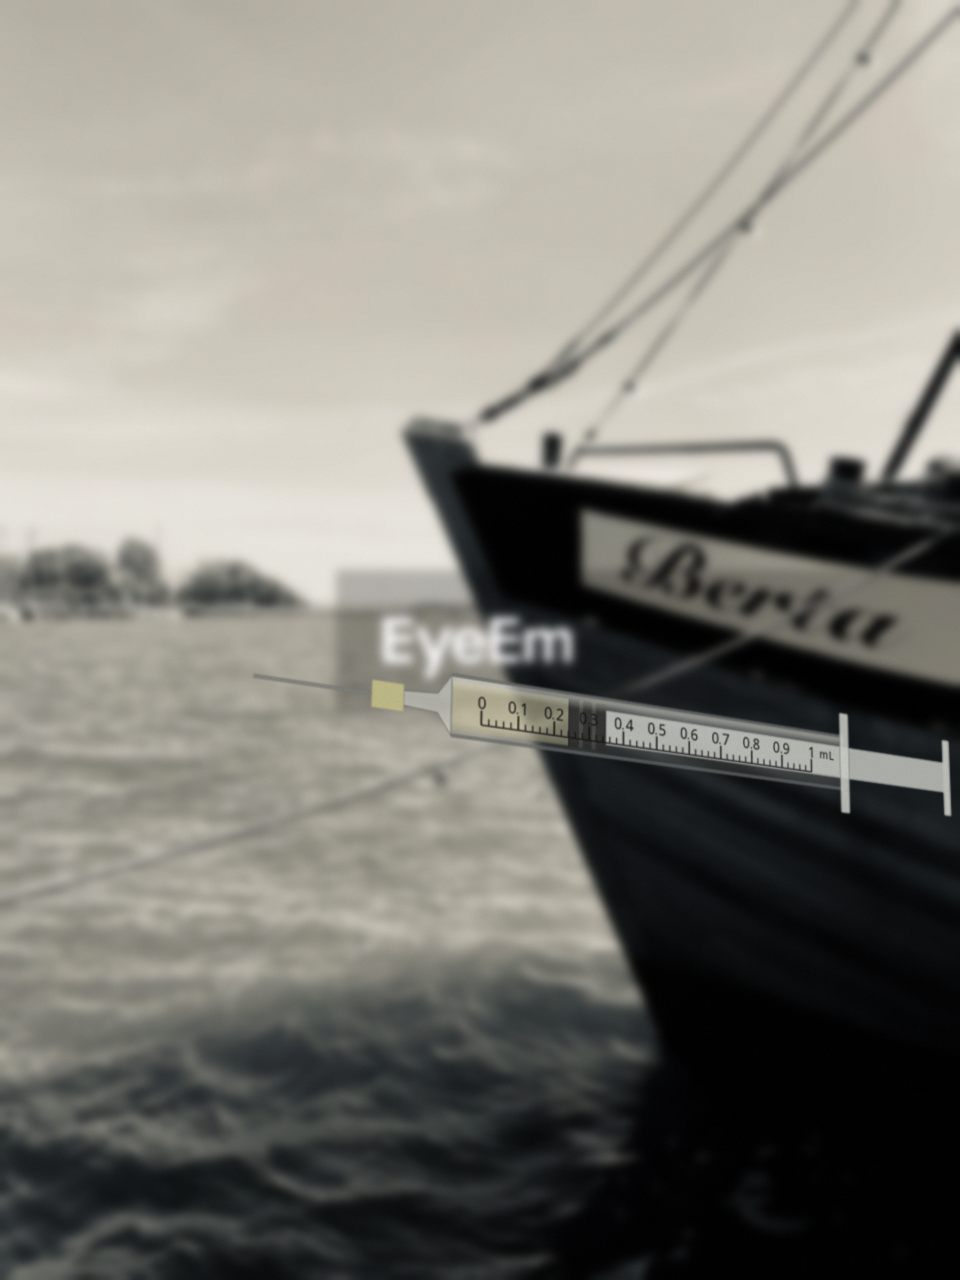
0.24 mL
